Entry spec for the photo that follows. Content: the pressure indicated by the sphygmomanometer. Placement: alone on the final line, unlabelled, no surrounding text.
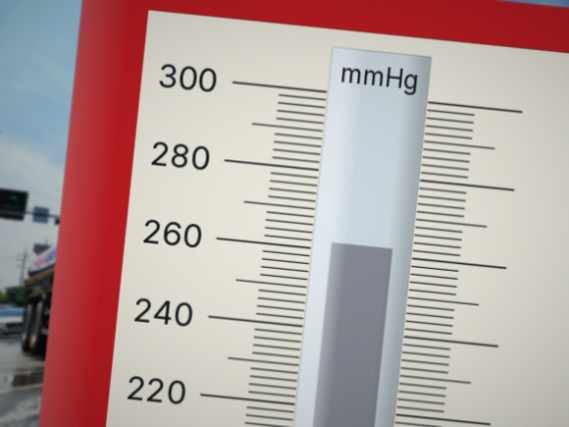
262 mmHg
